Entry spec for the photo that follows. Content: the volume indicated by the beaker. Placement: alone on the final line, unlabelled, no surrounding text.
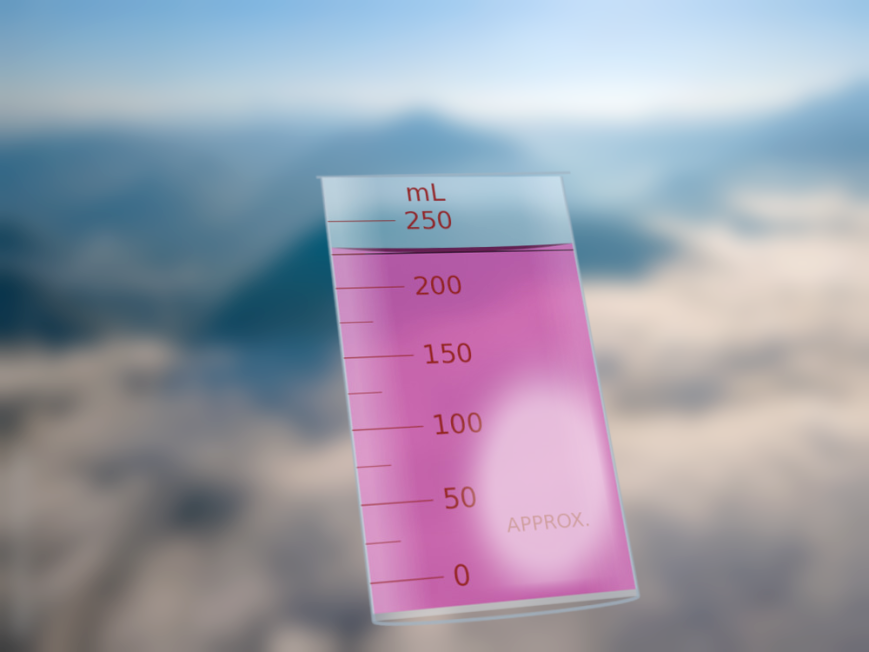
225 mL
